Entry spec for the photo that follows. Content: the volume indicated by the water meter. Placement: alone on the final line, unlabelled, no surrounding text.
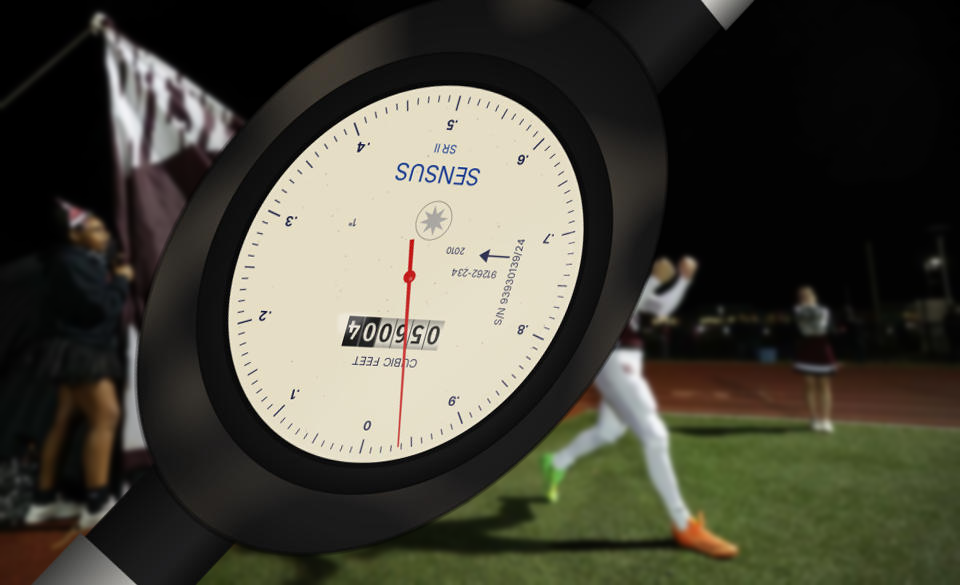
56003.96 ft³
